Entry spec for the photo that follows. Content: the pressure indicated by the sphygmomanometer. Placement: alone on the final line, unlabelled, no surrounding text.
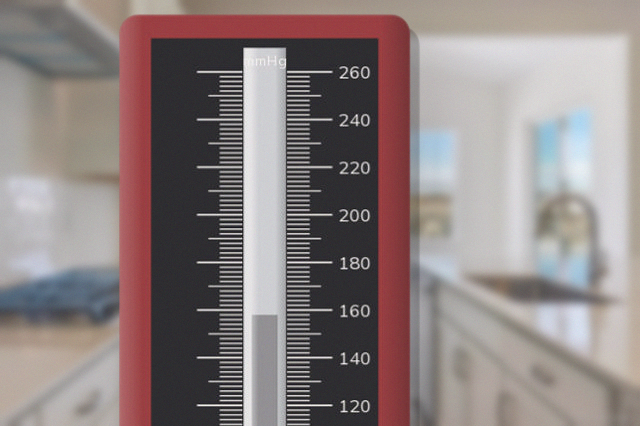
158 mmHg
